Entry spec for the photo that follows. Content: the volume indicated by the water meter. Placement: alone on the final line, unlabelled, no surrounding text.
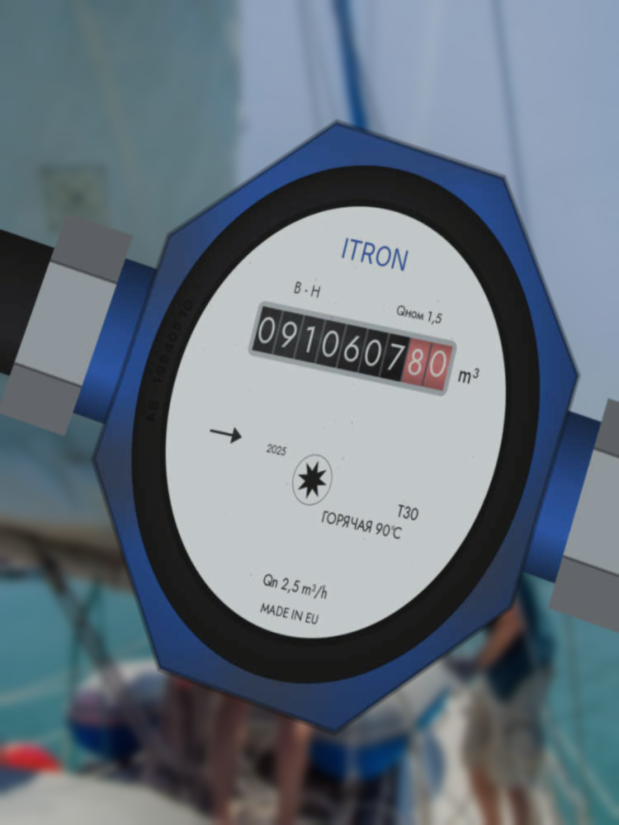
910607.80 m³
